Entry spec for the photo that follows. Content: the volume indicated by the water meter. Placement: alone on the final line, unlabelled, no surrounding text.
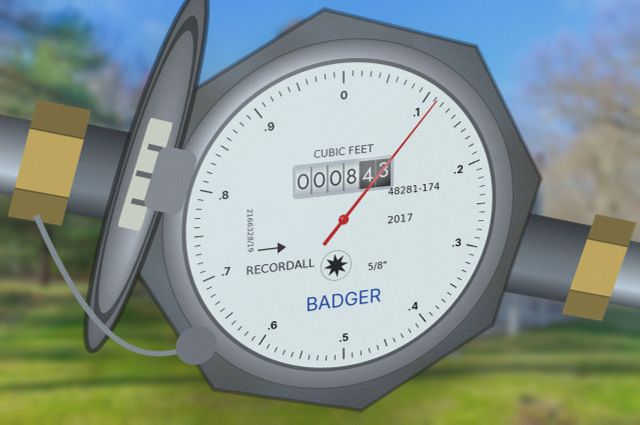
843.11 ft³
